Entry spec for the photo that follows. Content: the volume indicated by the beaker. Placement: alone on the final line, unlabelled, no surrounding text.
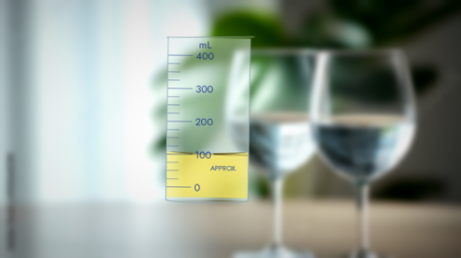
100 mL
